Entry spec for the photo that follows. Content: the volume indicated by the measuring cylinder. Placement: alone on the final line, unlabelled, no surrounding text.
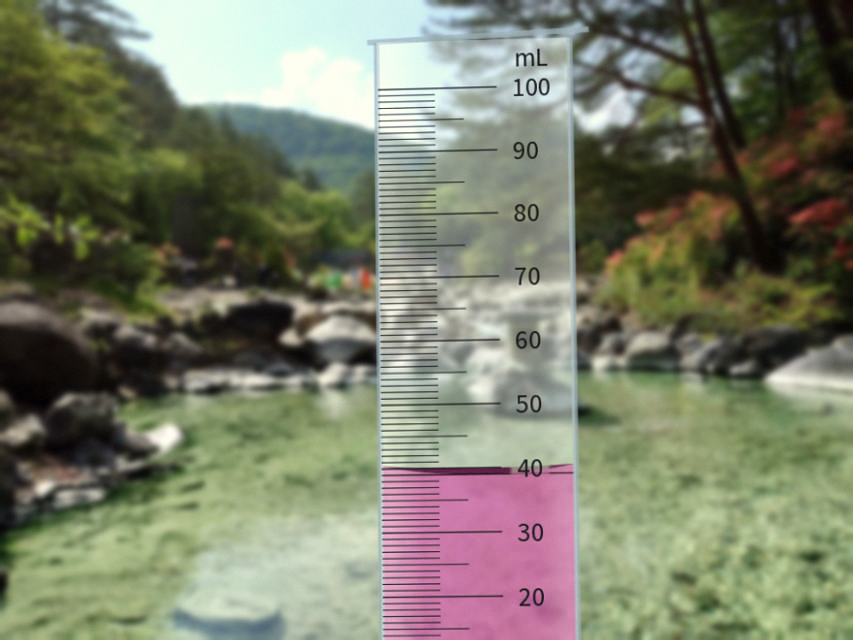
39 mL
